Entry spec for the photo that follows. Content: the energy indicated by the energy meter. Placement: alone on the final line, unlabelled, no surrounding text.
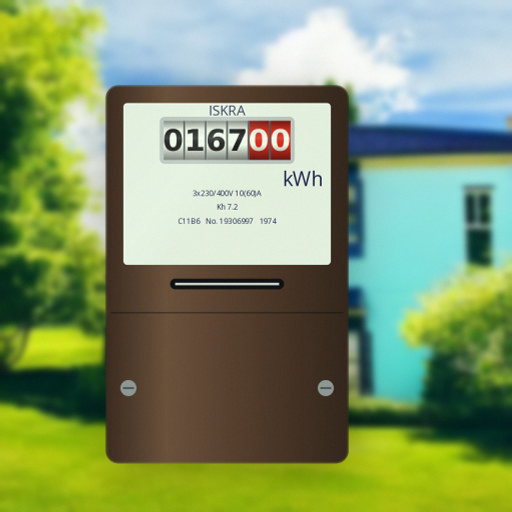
167.00 kWh
